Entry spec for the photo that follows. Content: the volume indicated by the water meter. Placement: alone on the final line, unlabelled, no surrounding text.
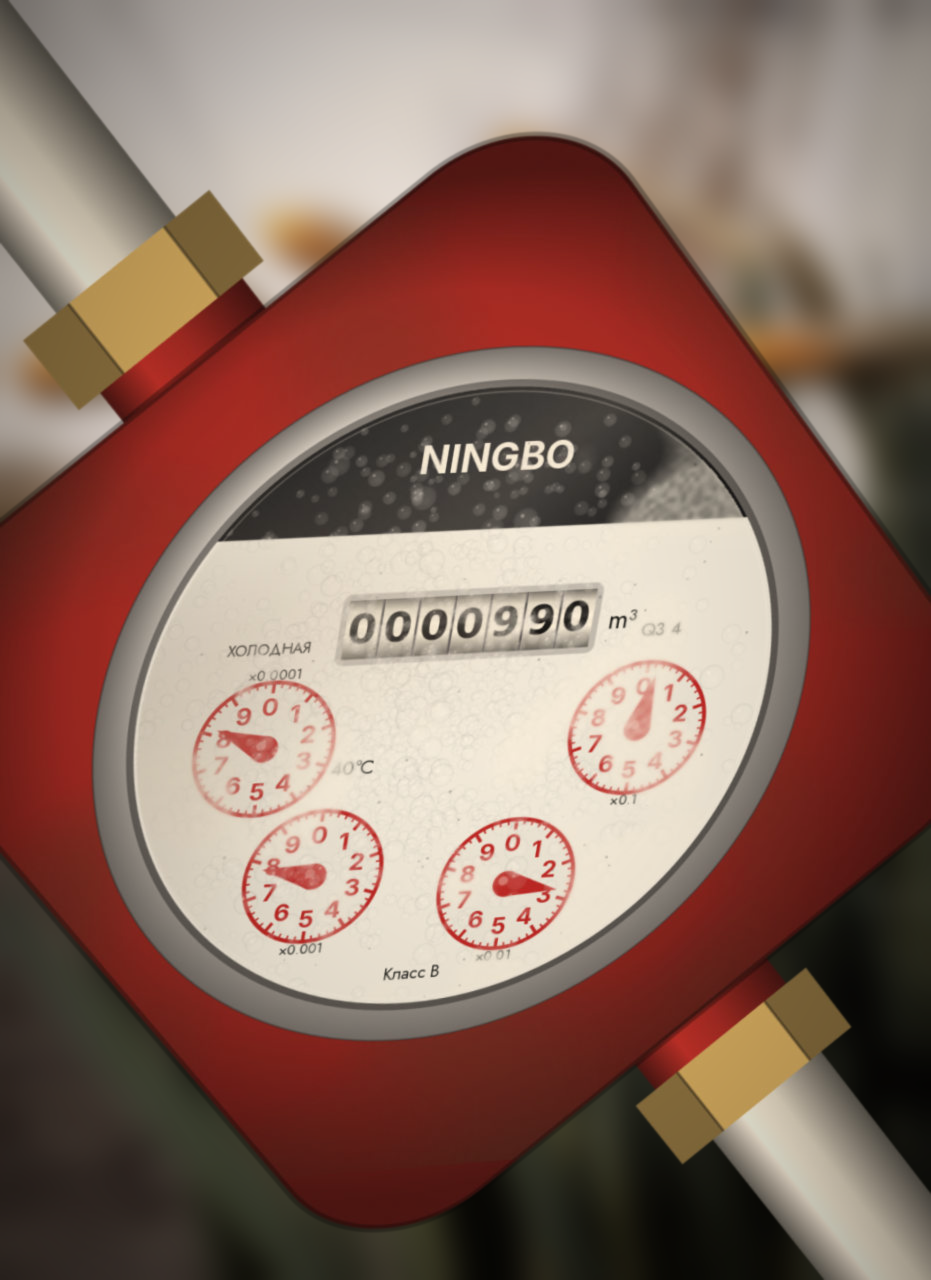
990.0278 m³
